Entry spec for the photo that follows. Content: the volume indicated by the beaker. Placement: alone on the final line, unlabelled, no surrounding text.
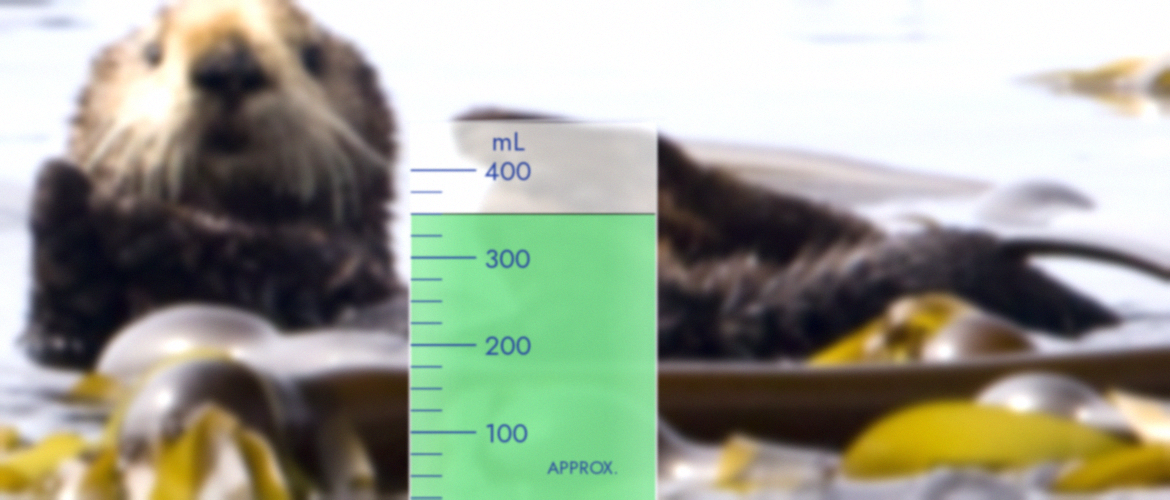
350 mL
